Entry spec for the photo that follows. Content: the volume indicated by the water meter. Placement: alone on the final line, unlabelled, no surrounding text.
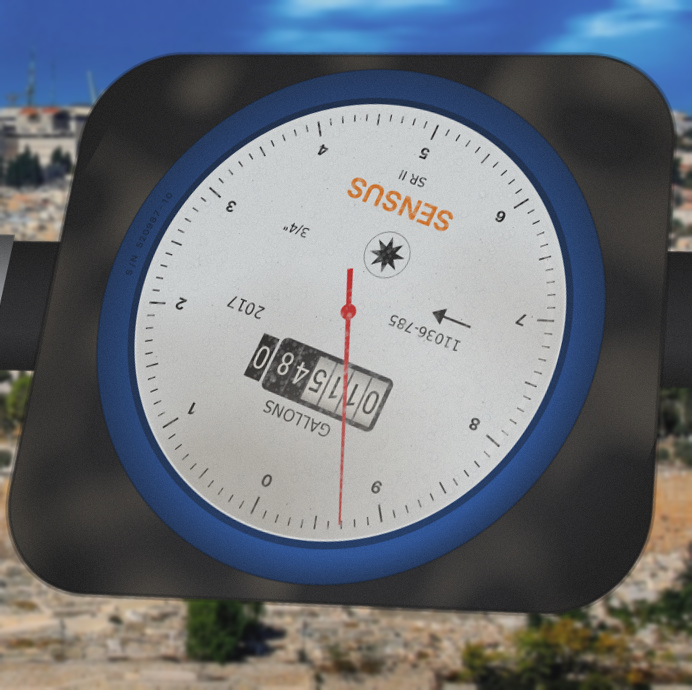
115479.3 gal
